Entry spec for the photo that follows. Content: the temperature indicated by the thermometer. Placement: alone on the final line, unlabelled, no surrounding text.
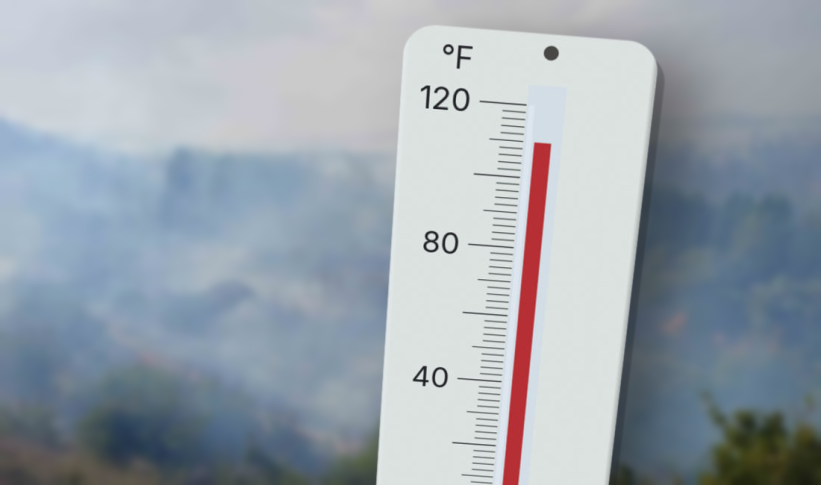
110 °F
